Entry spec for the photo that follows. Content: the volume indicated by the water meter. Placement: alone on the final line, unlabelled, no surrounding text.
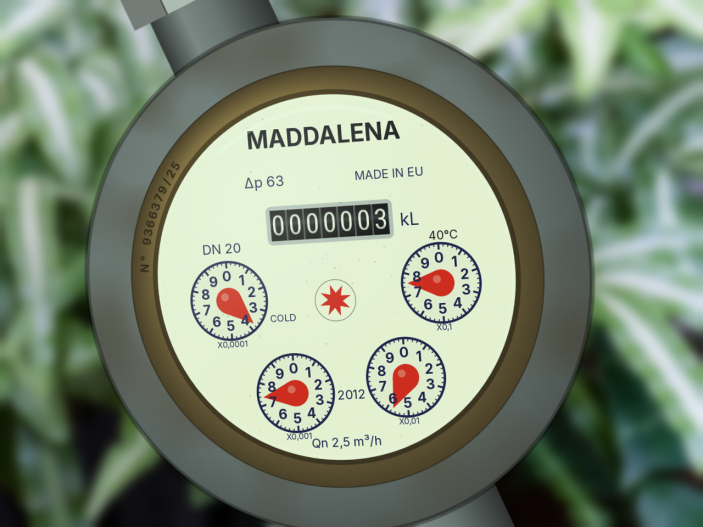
3.7573 kL
